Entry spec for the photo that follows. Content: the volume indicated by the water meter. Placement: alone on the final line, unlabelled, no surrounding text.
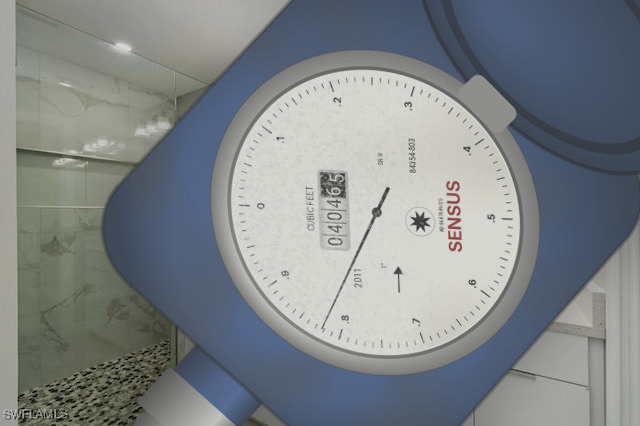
40464.82 ft³
